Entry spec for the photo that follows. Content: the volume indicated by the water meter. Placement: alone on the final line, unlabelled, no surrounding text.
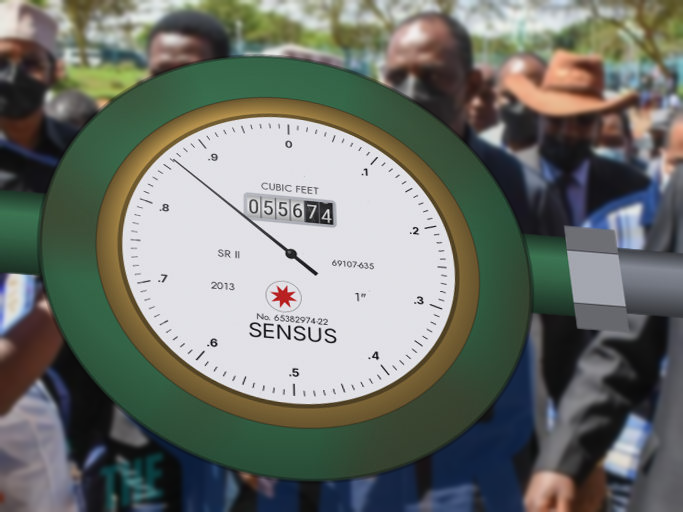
55673.86 ft³
